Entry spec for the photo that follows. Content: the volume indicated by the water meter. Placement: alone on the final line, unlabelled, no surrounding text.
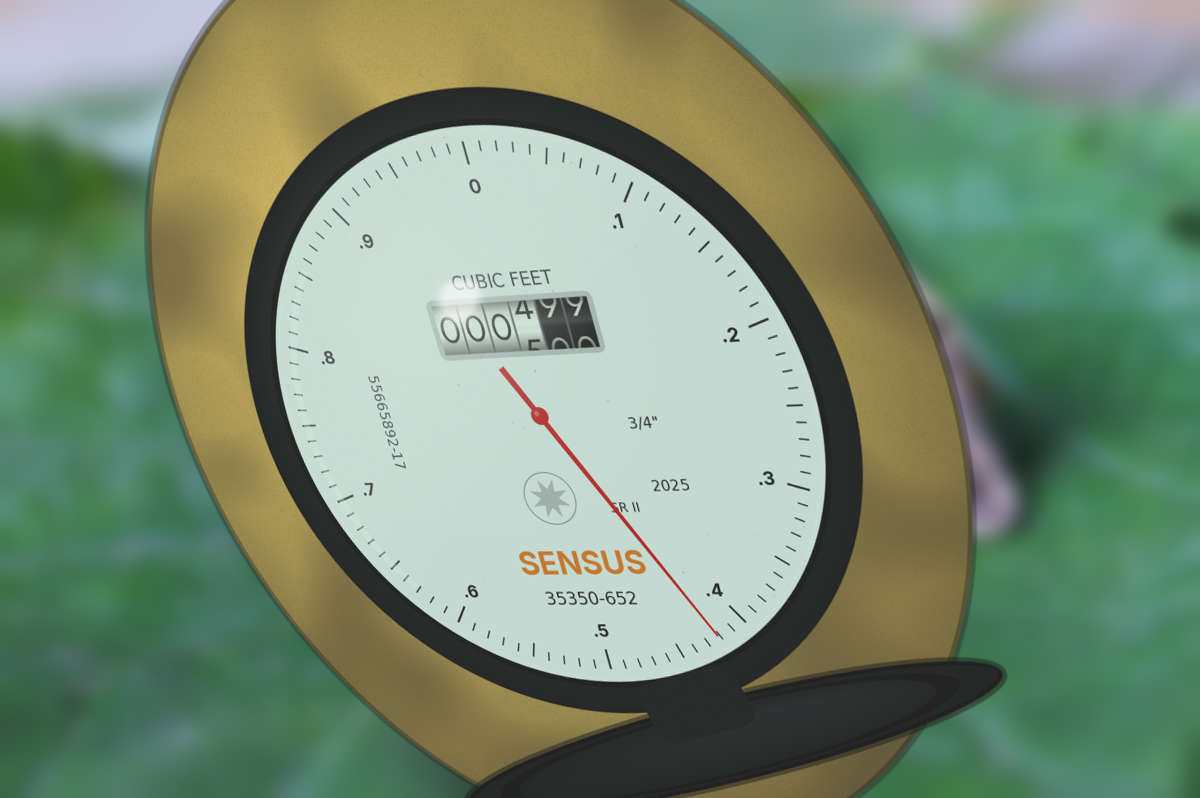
499.42 ft³
